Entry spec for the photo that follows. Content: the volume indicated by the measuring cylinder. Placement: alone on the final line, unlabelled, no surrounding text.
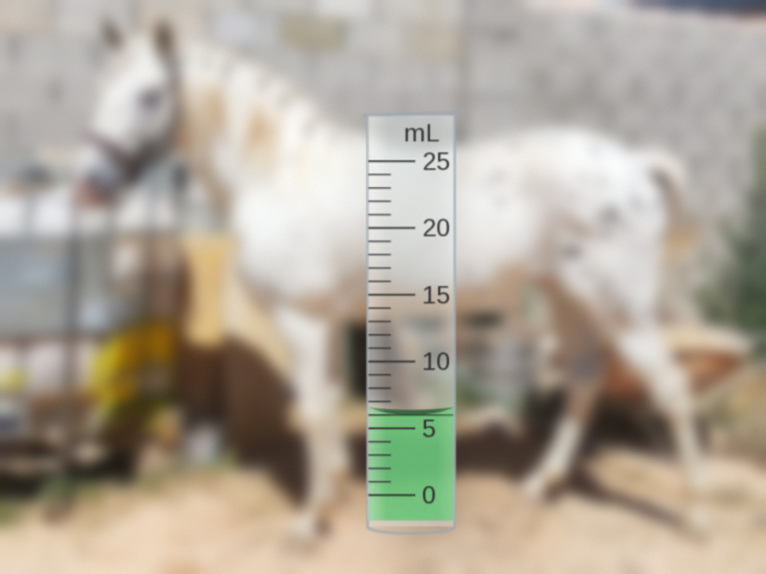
6 mL
